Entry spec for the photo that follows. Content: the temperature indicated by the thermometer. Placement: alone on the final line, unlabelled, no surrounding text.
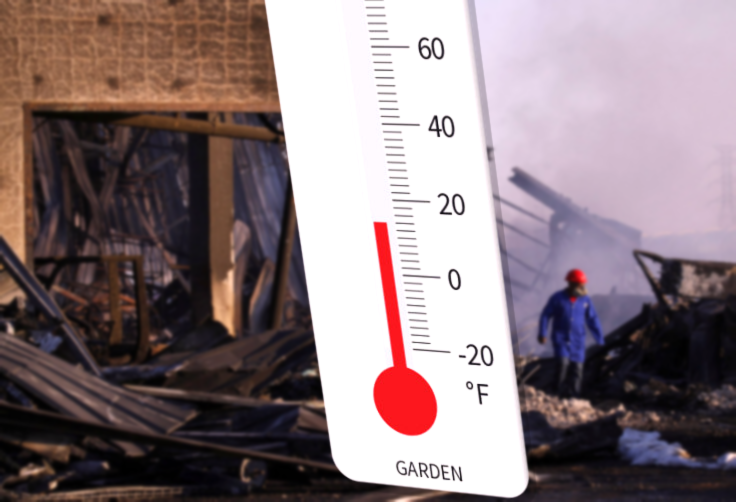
14 °F
